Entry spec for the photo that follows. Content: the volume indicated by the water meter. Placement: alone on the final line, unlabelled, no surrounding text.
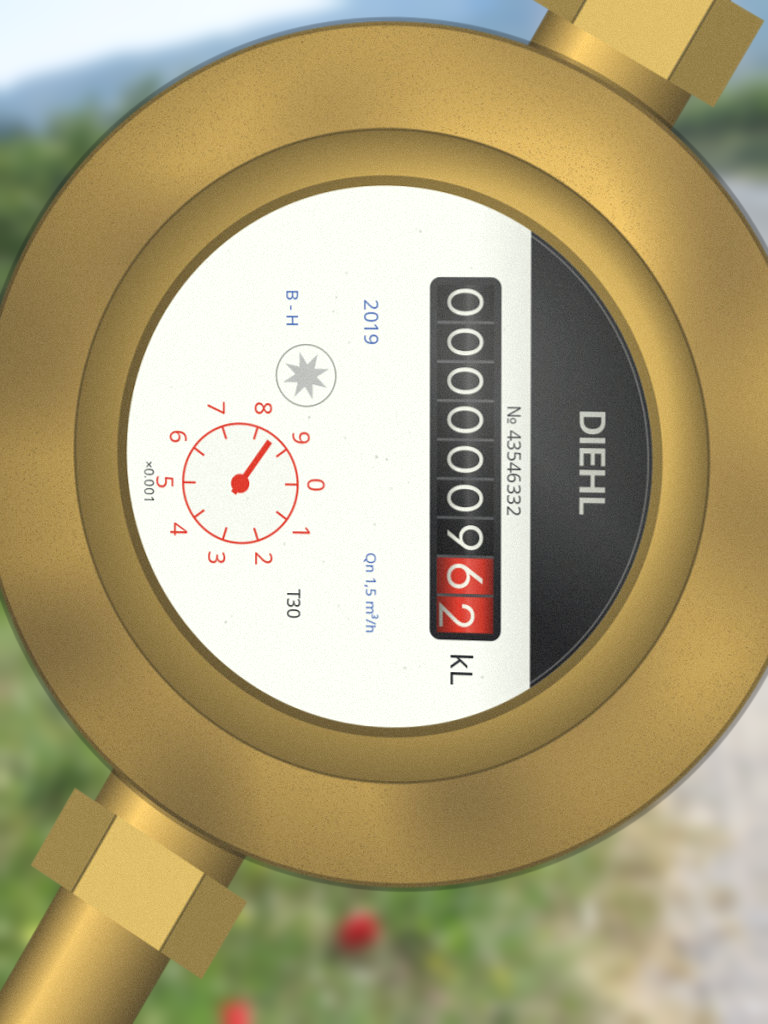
9.618 kL
